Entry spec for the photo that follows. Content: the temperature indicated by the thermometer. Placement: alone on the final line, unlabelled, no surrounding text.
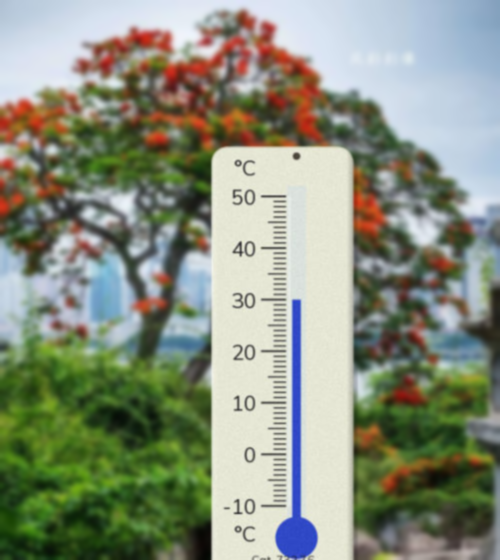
30 °C
